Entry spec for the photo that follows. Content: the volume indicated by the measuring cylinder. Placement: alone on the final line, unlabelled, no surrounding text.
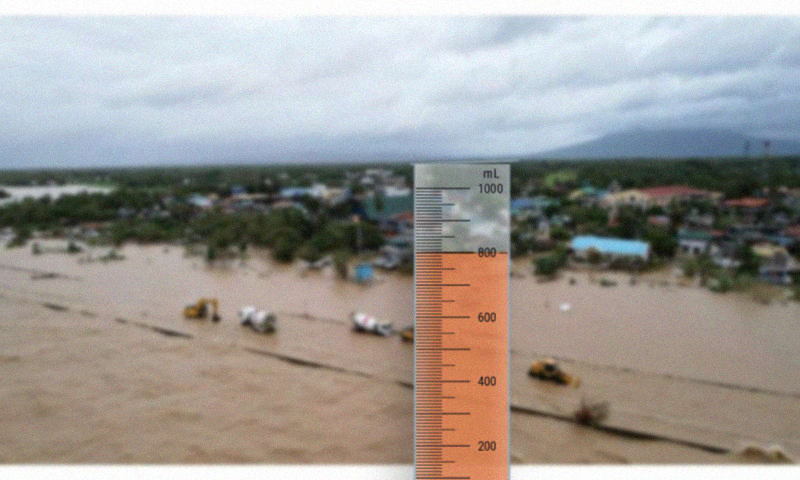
800 mL
